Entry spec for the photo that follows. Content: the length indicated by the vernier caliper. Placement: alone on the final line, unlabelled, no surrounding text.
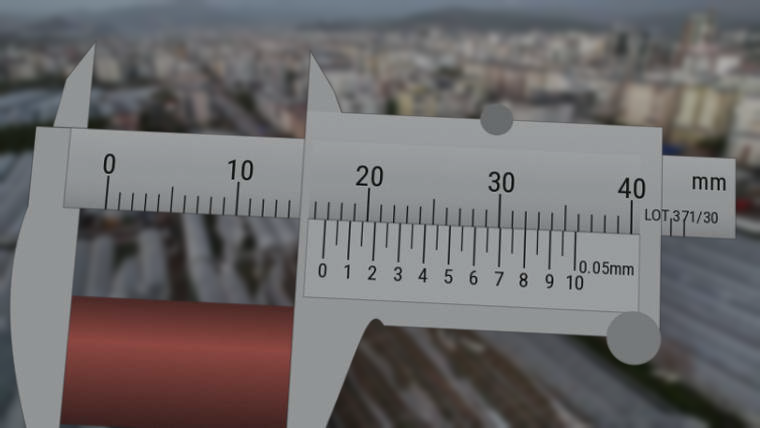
16.8 mm
